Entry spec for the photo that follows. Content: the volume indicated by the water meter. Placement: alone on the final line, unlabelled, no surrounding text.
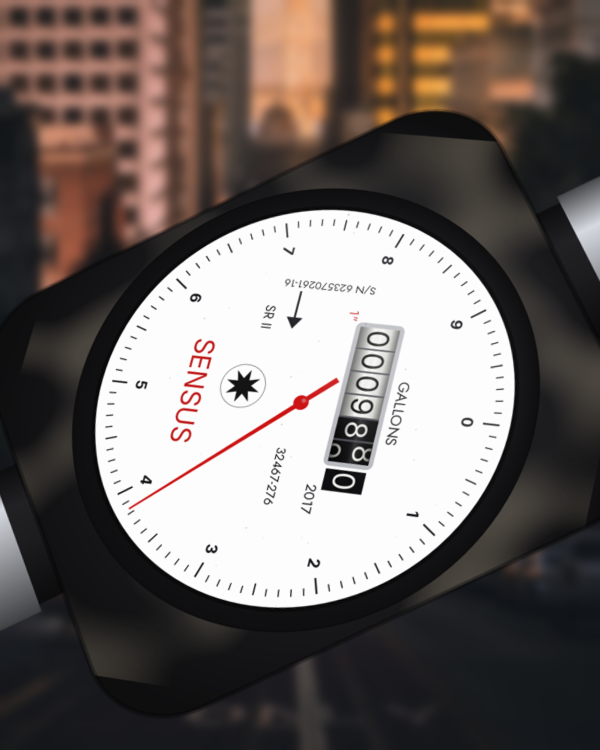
9883.8 gal
